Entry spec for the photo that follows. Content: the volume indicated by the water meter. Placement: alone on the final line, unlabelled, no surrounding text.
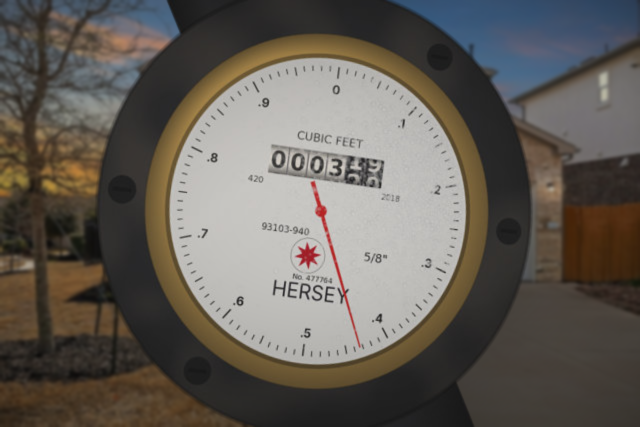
319.43 ft³
